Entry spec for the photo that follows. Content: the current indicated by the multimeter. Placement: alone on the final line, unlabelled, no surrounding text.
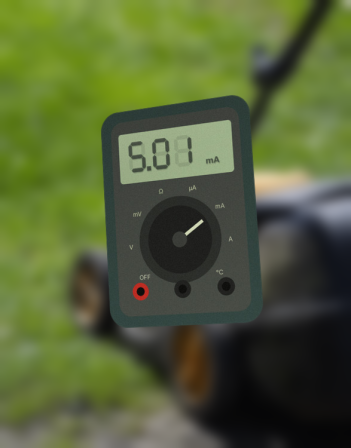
5.01 mA
